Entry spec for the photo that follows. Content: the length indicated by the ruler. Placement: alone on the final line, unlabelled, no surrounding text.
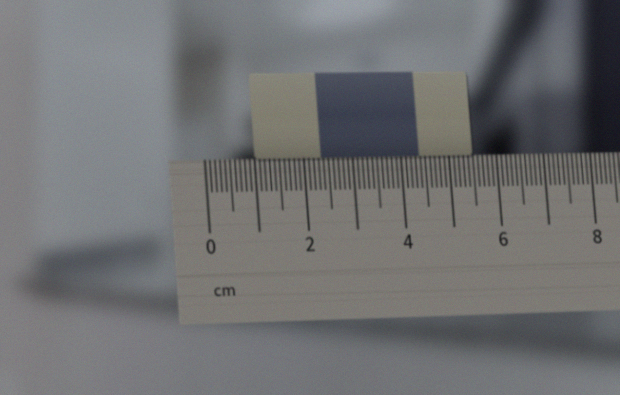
4.5 cm
